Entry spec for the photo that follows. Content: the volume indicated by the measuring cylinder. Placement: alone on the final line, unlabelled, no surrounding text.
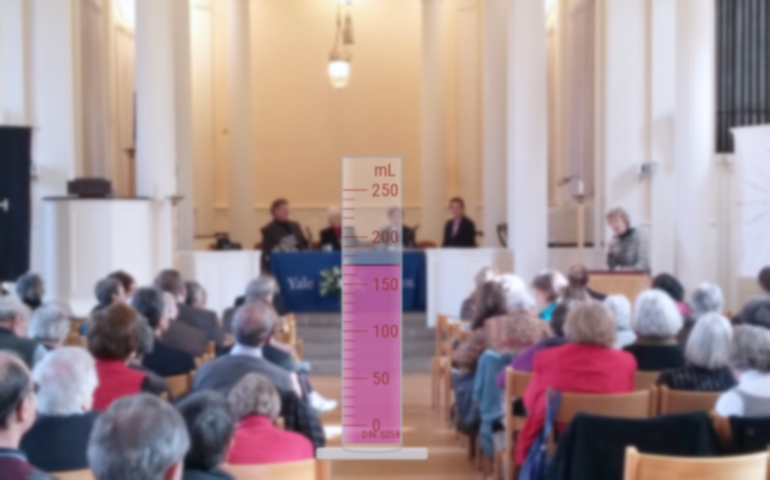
170 mL
